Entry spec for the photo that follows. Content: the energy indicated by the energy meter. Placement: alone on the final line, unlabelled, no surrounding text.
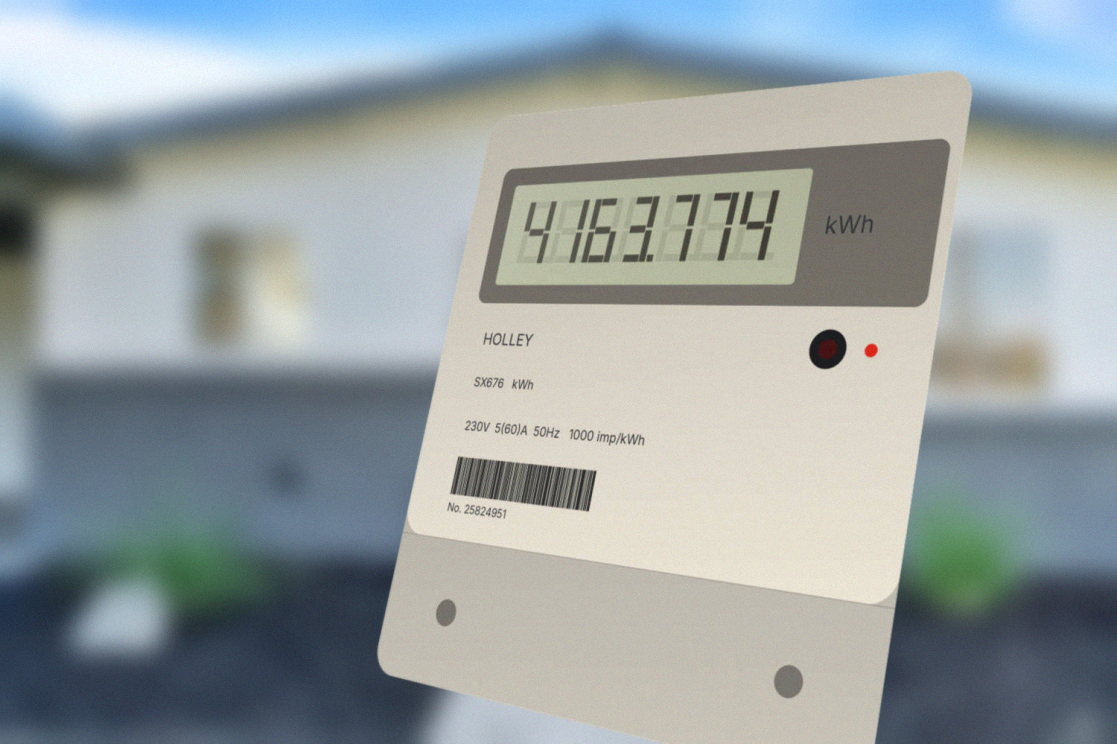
4163.774 kWh
